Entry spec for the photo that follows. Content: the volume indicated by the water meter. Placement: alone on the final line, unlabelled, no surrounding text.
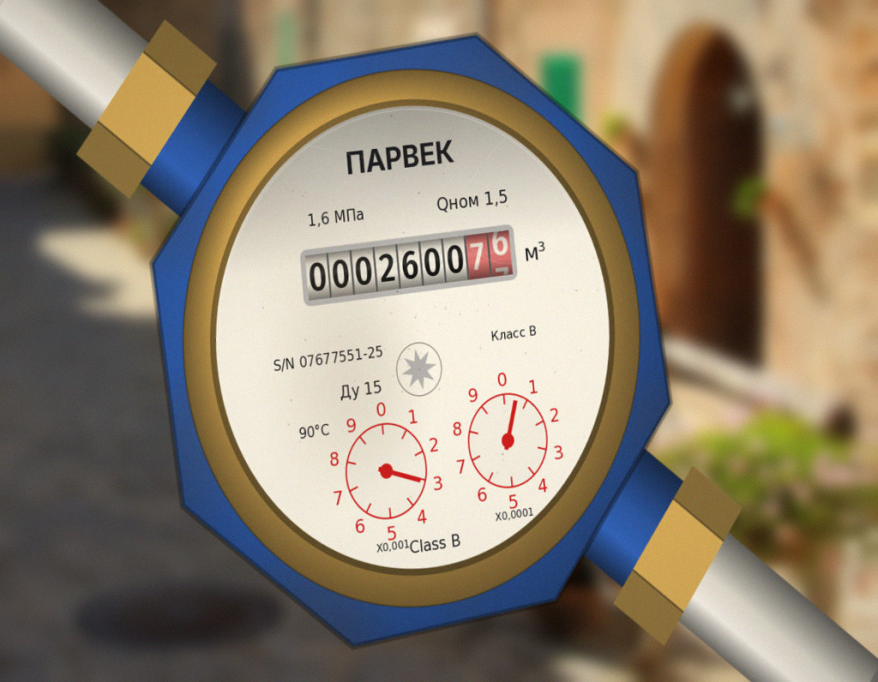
2600.7630 m³
